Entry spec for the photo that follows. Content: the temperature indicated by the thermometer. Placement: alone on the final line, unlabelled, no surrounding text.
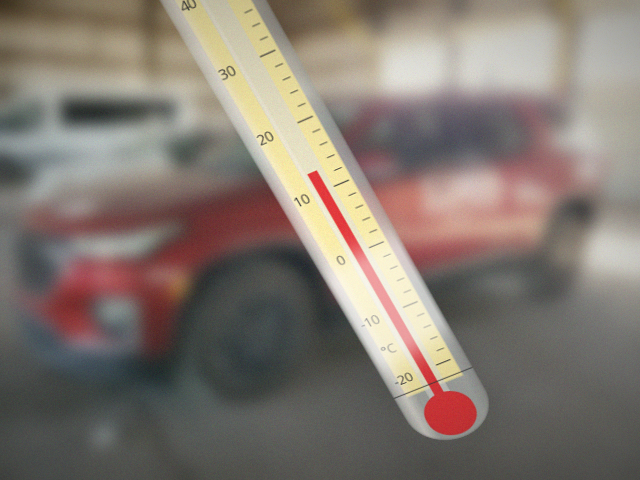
13 °C
